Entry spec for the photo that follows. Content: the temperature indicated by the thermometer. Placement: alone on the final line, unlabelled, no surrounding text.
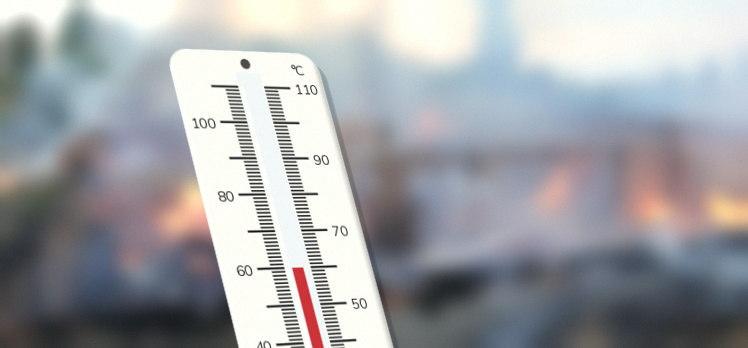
60 °C
